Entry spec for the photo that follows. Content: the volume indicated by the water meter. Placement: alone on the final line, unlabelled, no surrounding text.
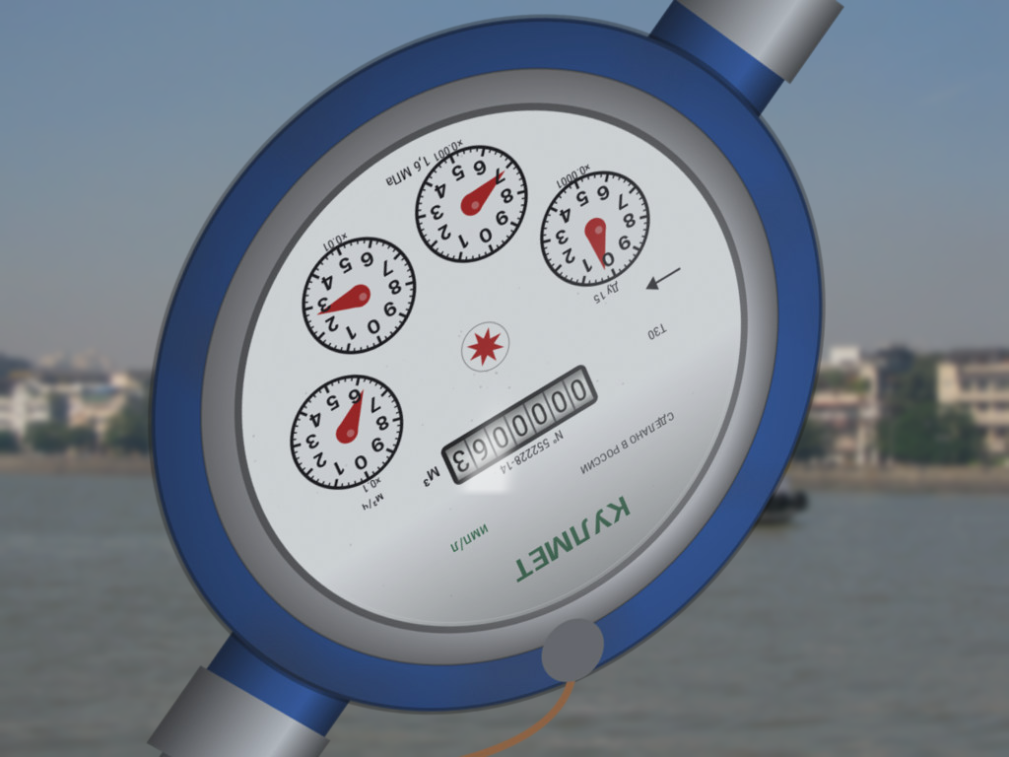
63.6270 m³
